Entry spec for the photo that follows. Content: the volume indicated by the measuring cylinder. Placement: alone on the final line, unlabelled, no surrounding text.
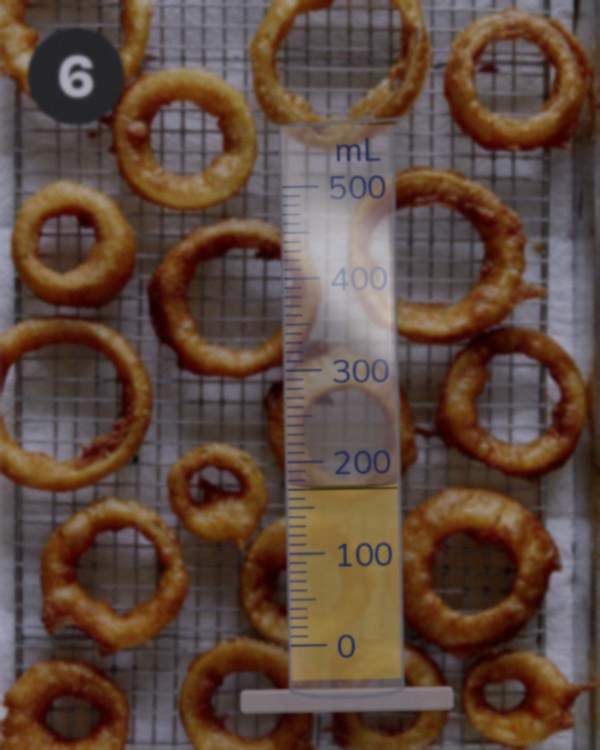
170 mL
